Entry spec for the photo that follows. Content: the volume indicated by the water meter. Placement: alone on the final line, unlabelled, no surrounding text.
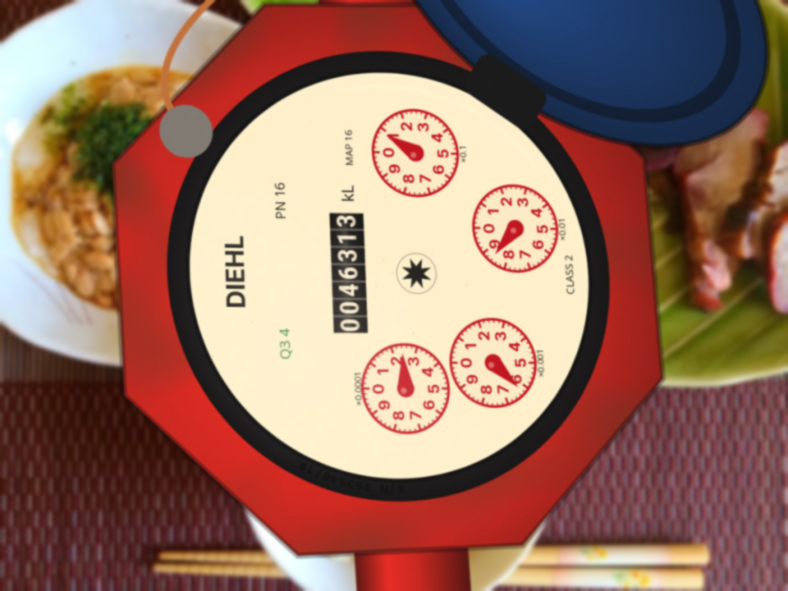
46313.0862 kL
